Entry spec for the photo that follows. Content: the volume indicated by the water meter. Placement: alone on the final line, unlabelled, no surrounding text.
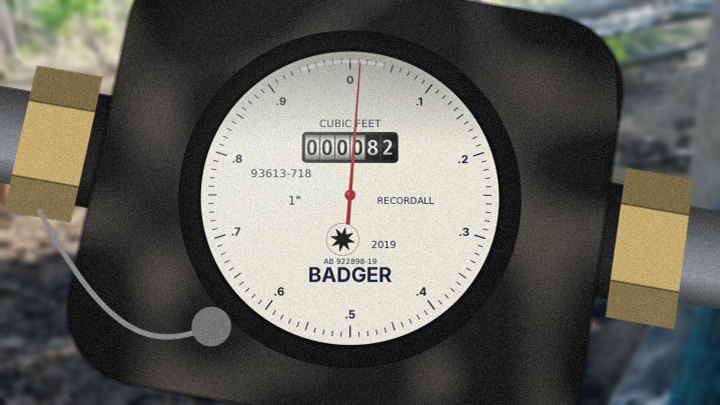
82.01 ft³
